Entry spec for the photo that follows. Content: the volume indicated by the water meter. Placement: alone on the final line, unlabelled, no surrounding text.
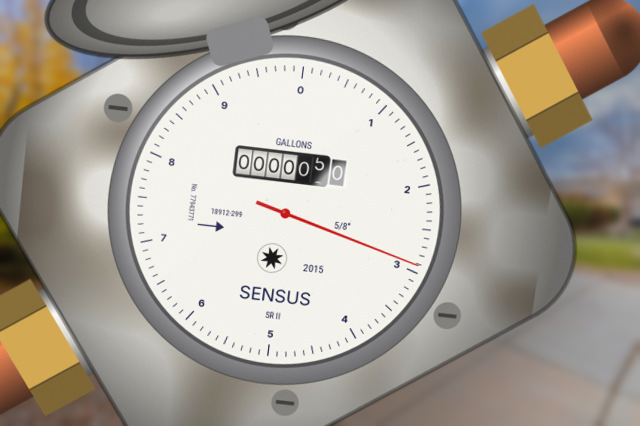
52.9 gal
